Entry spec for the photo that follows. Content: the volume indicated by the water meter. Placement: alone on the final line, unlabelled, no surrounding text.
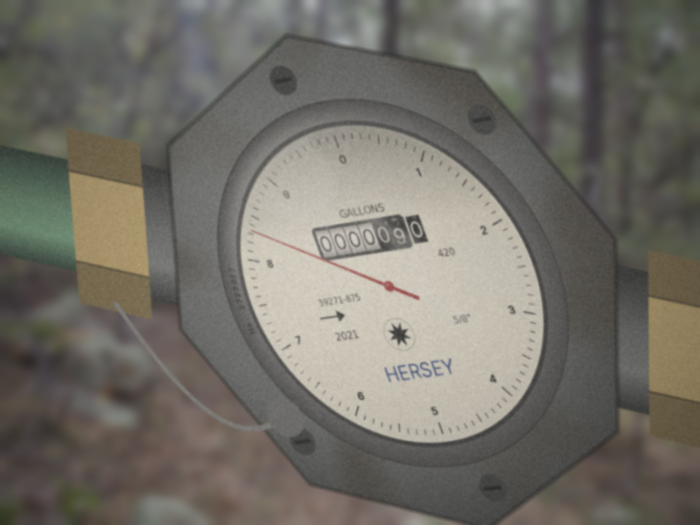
88.3 gal
